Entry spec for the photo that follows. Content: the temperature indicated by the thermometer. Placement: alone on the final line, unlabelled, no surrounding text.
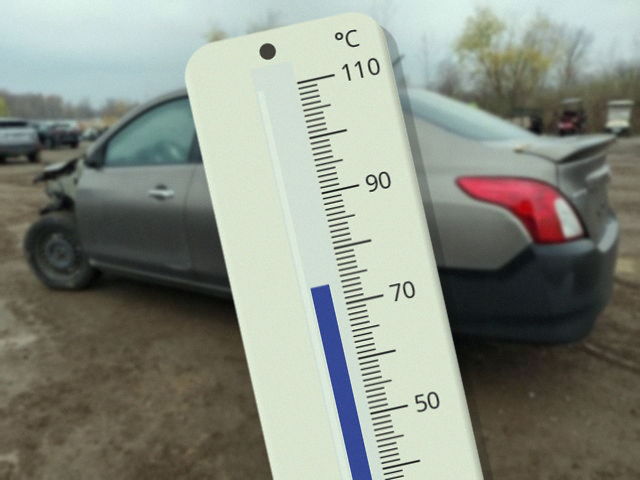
74 °C
